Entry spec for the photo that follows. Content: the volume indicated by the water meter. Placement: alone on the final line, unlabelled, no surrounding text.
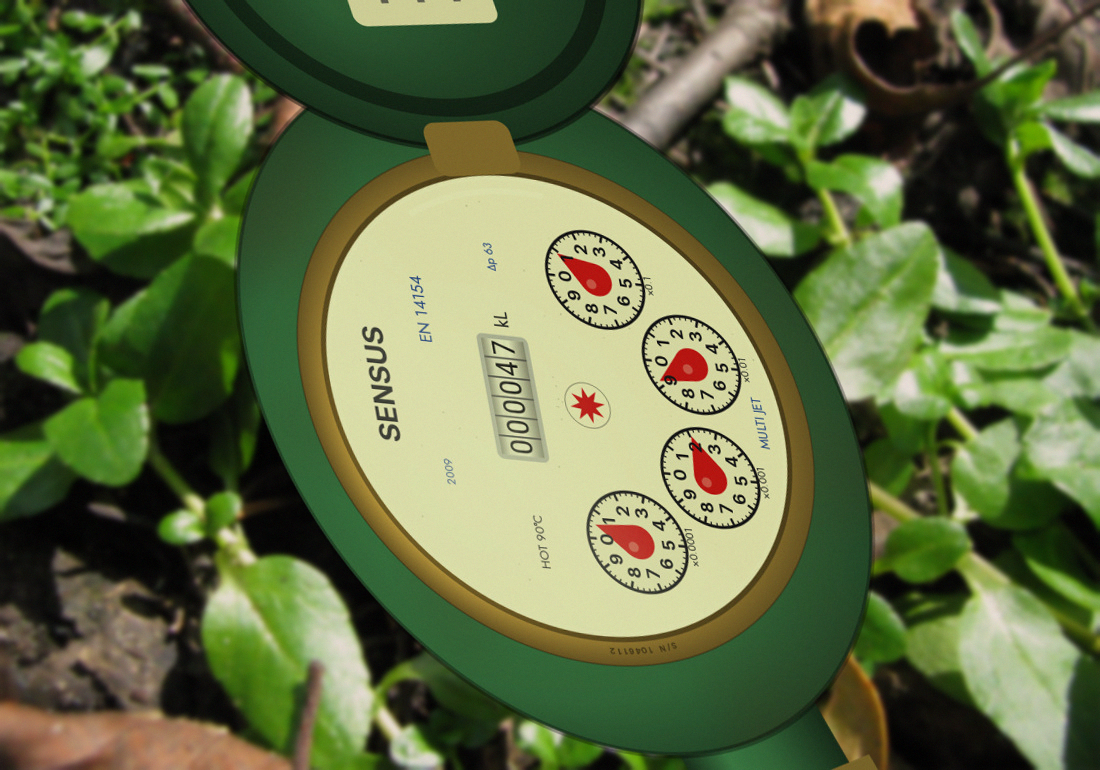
47.0920 kL
